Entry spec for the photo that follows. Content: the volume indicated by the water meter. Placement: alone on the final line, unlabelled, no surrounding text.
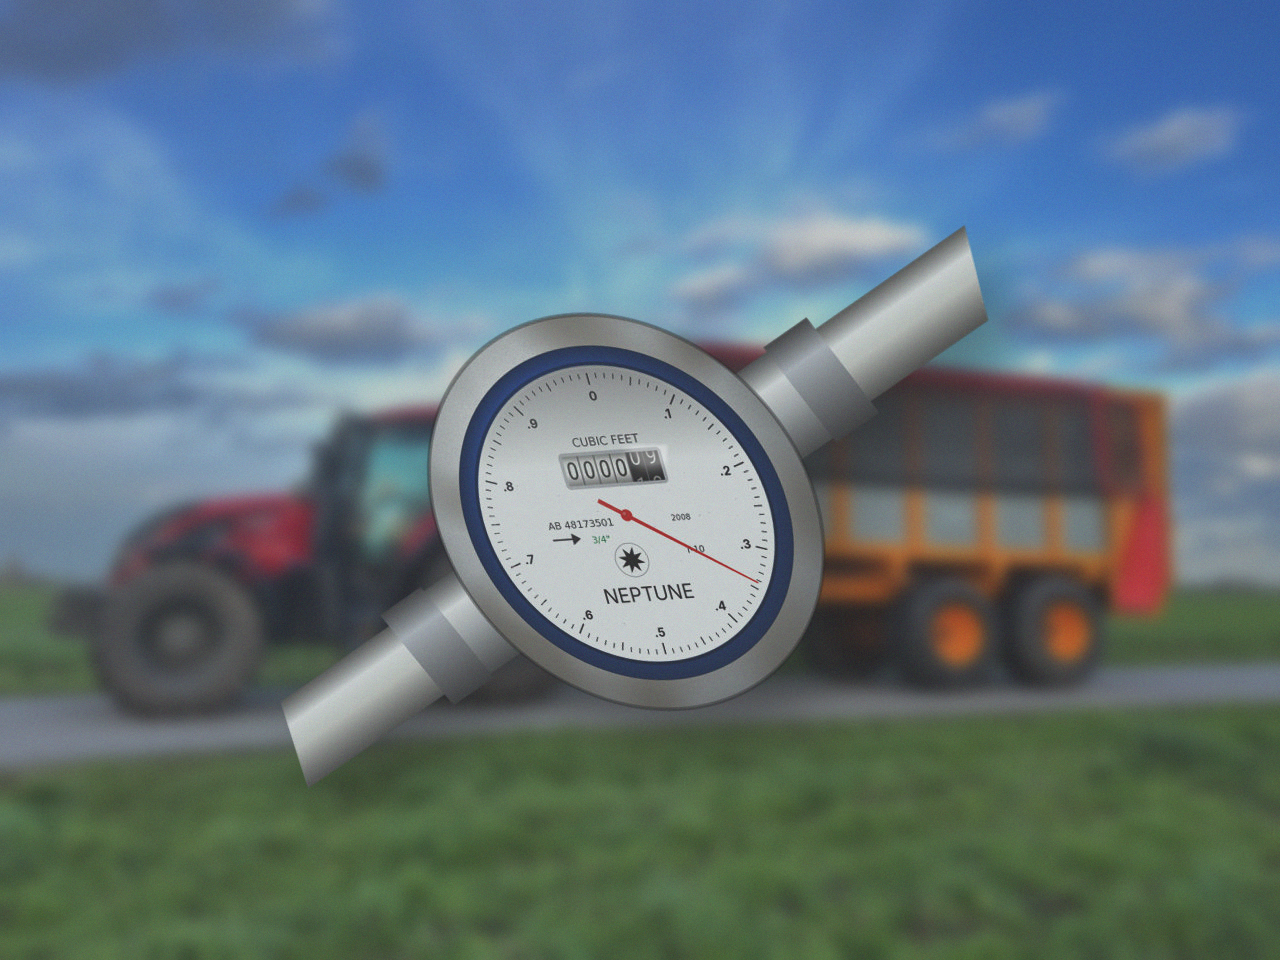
9.34 ft³
